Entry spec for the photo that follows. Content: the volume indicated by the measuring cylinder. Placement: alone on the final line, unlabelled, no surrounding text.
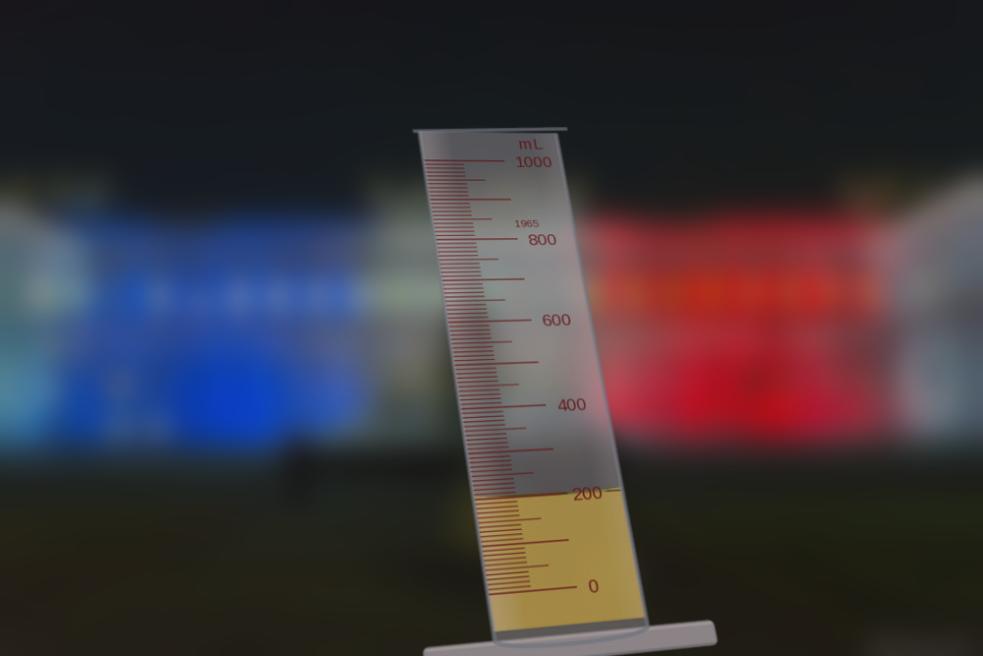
200 mL
